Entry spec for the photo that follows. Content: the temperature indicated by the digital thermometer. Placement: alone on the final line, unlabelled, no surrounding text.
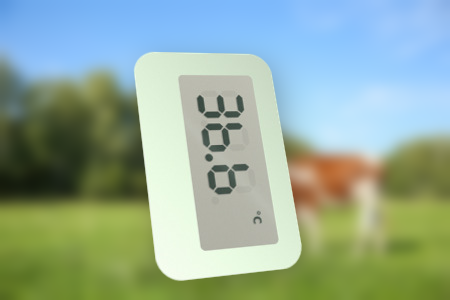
36.6 °C
